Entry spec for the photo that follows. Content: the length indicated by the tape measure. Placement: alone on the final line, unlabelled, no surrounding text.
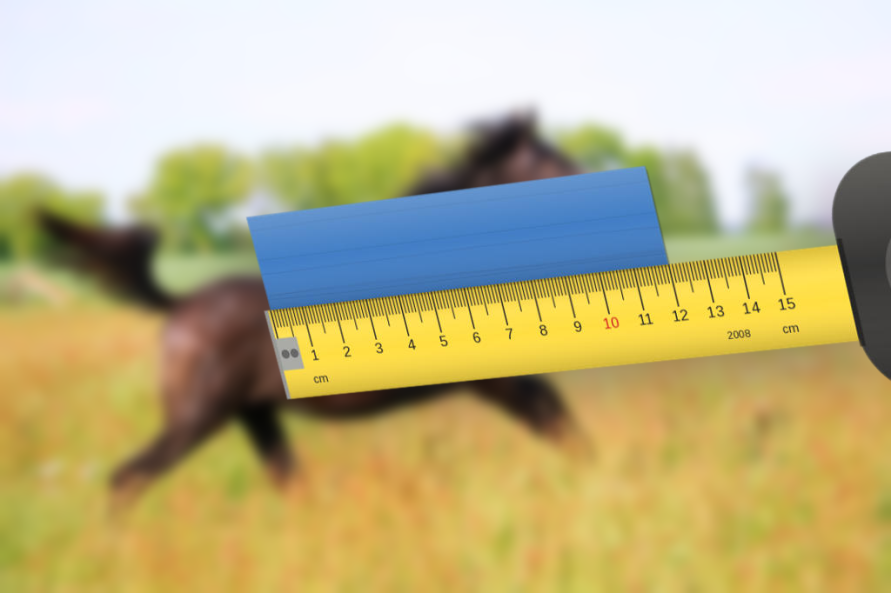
12 cm
